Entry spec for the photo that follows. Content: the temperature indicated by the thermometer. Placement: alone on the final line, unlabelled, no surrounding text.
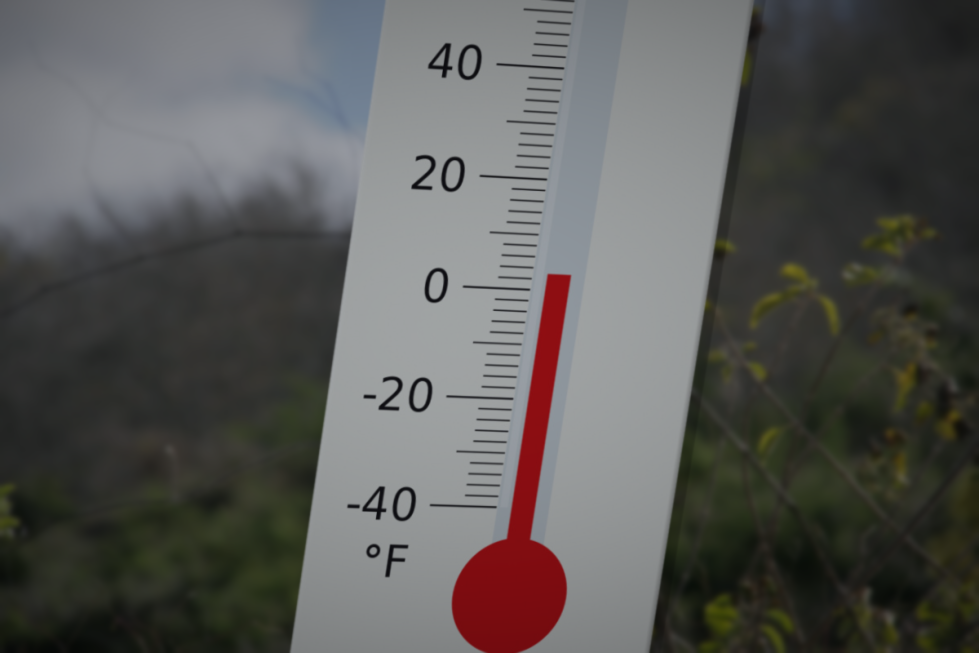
3 °F
